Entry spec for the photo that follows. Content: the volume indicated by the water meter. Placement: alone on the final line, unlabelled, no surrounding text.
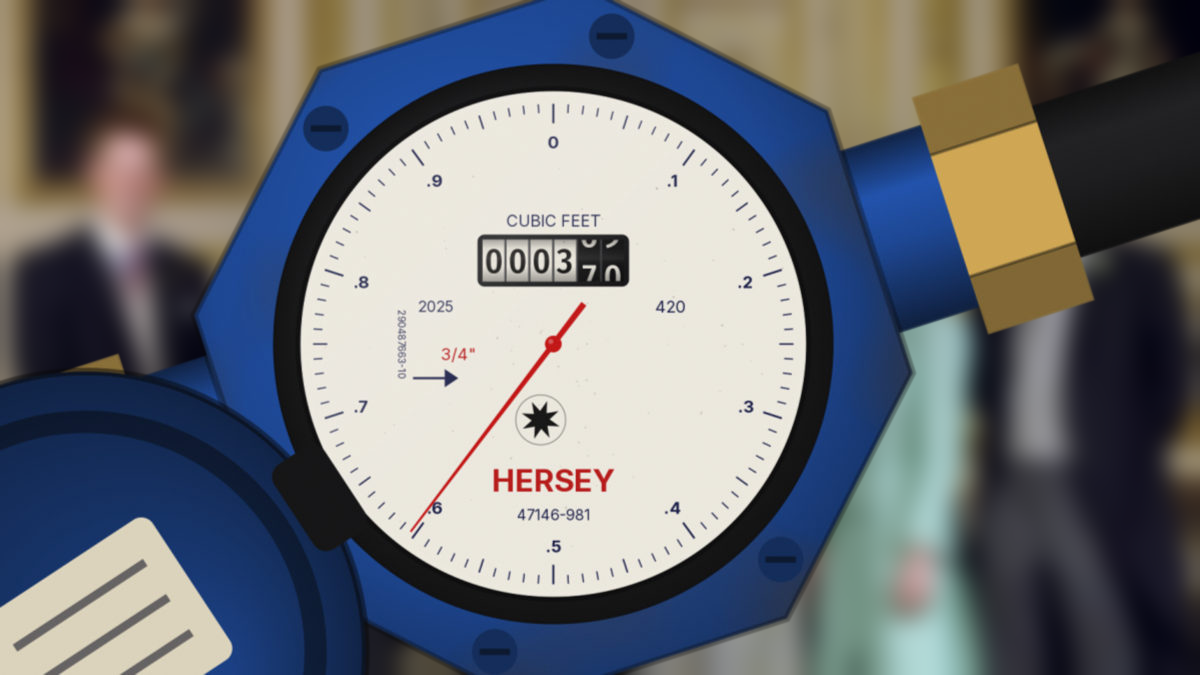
369.60 ft³
